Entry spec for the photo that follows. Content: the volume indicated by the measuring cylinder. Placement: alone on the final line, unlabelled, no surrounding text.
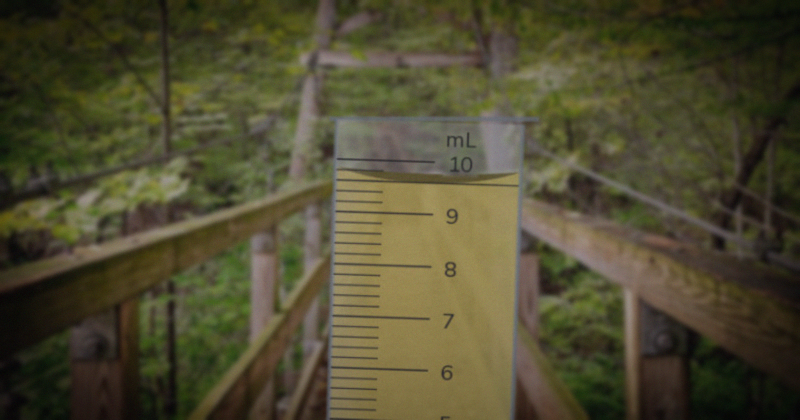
9.6 mL
